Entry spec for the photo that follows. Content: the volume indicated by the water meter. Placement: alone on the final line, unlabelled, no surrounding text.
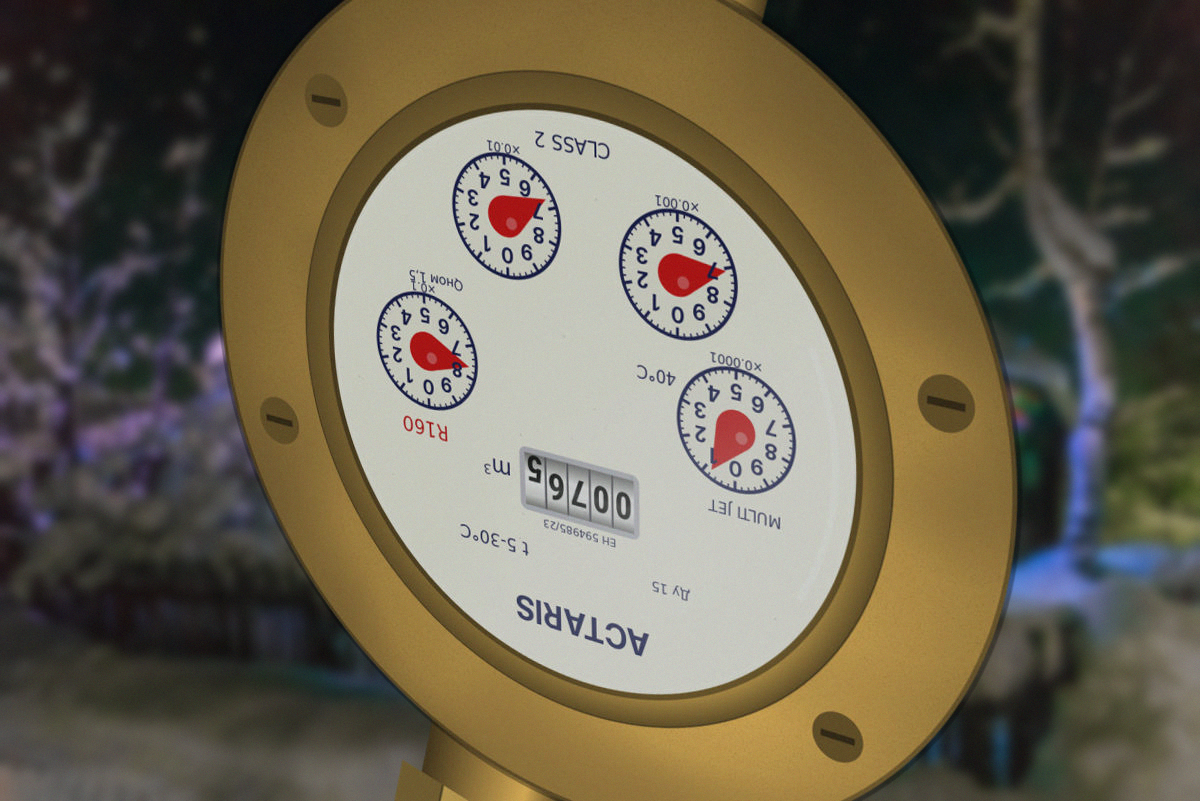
764.7670 m³
